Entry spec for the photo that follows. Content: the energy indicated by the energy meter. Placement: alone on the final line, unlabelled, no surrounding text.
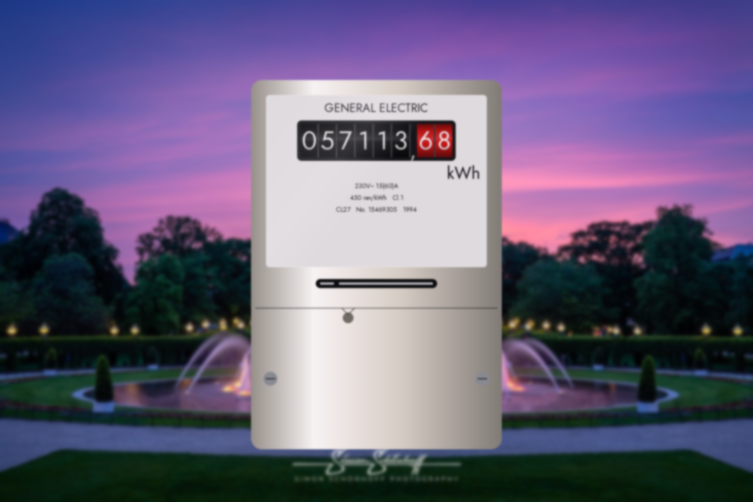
57113.68 kWh
